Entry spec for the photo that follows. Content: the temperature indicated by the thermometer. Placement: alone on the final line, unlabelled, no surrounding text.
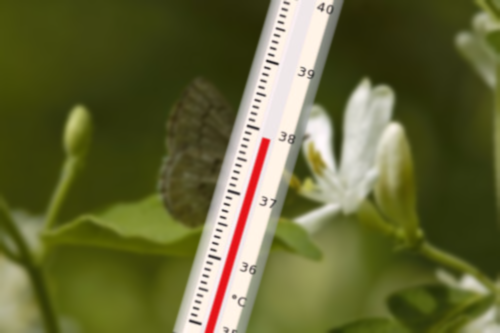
37.9 °C
